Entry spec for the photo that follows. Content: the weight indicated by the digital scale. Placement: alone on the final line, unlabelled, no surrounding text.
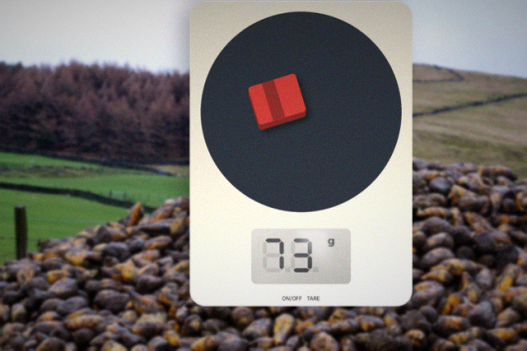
73 g
